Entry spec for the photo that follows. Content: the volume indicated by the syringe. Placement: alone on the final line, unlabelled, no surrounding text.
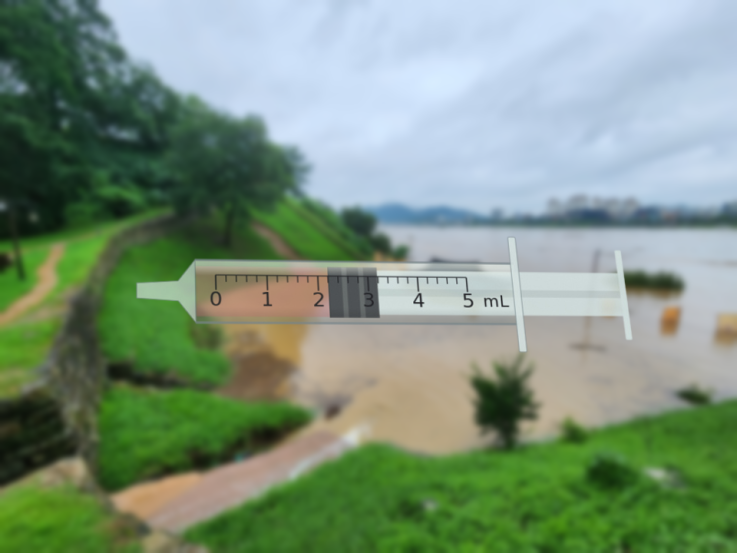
2.2 mL
